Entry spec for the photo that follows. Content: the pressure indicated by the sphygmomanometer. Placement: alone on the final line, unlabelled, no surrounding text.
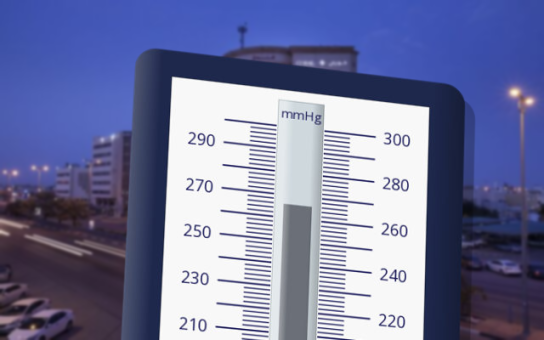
266 mmHg
